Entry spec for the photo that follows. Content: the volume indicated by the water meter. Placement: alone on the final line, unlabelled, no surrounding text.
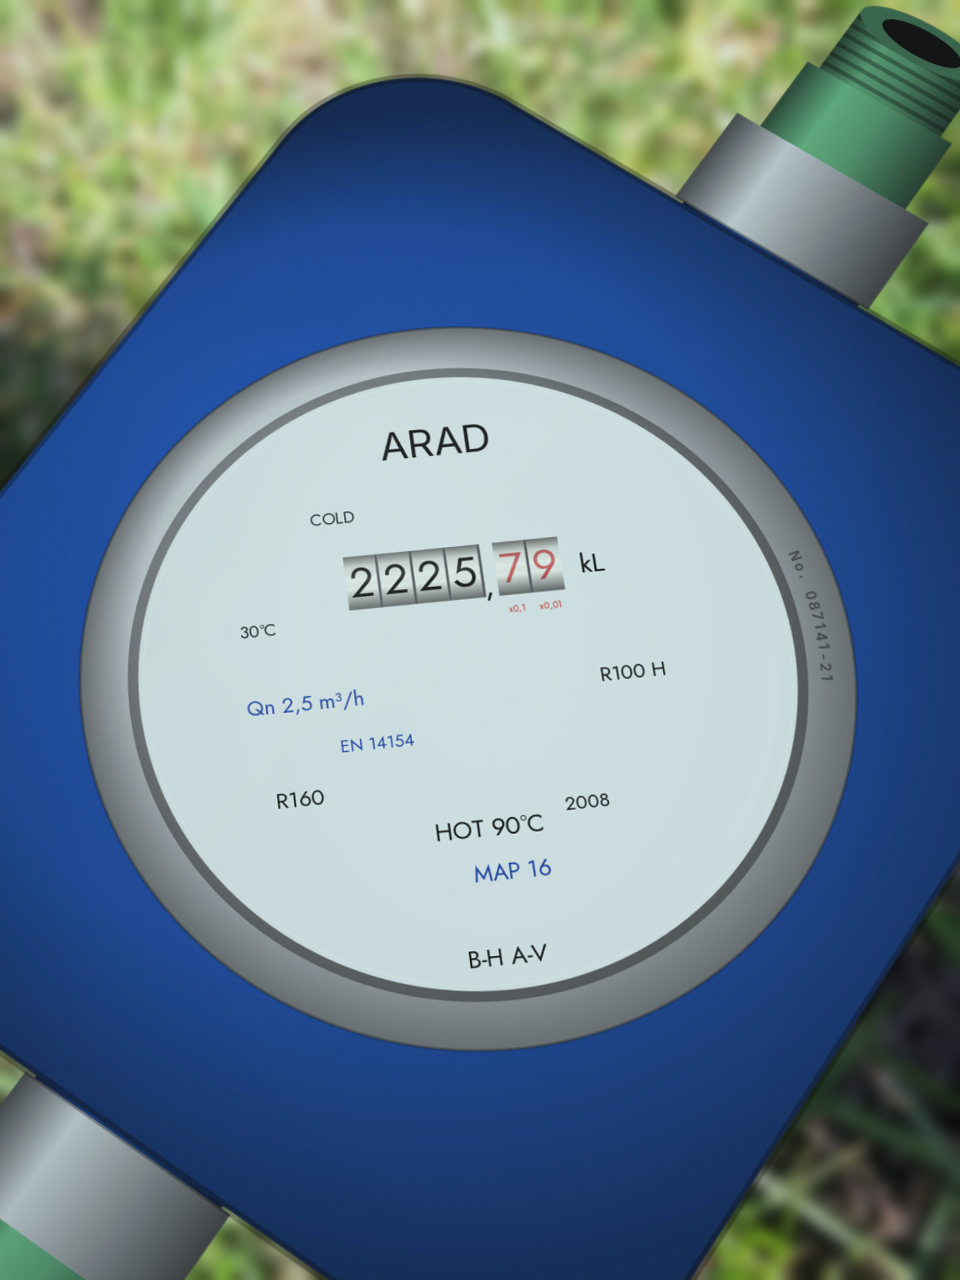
2225.79 kL
